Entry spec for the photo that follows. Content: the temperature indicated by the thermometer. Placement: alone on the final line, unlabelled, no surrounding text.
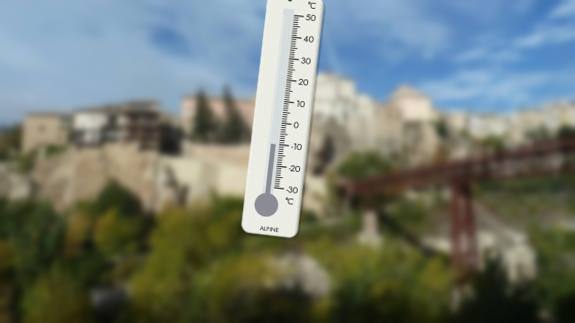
-10 °C
